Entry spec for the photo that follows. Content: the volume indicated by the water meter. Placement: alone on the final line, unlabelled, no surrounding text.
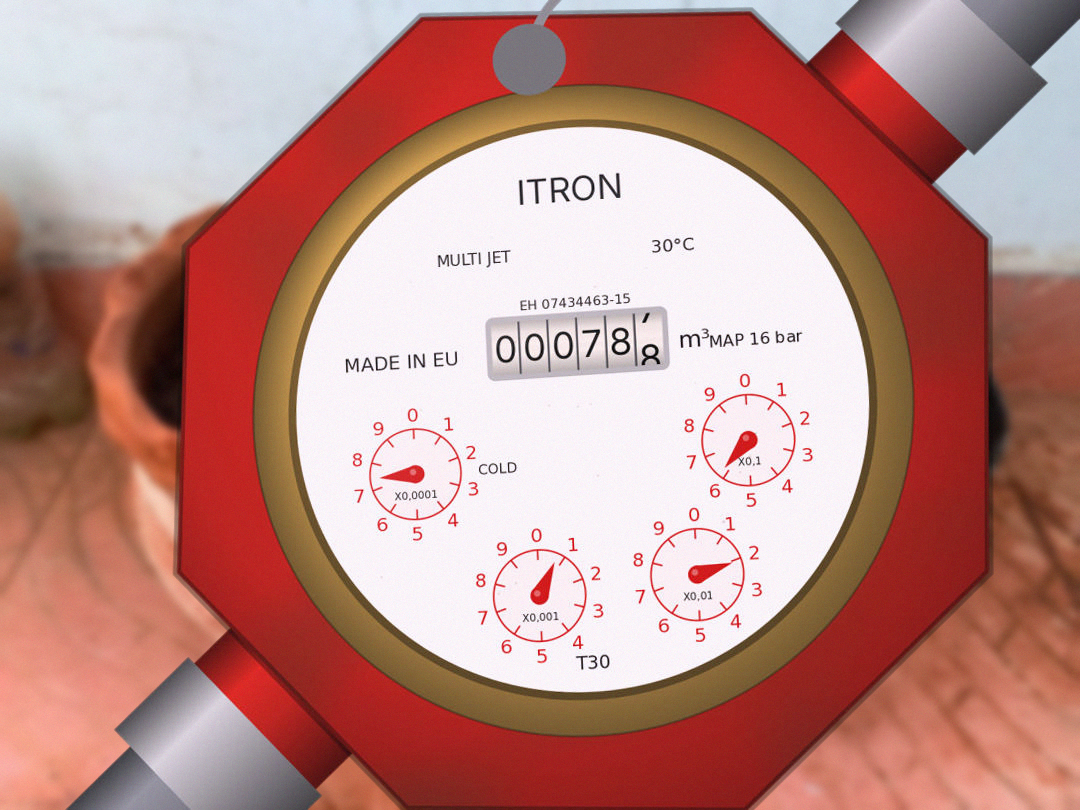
787.6207 m³
